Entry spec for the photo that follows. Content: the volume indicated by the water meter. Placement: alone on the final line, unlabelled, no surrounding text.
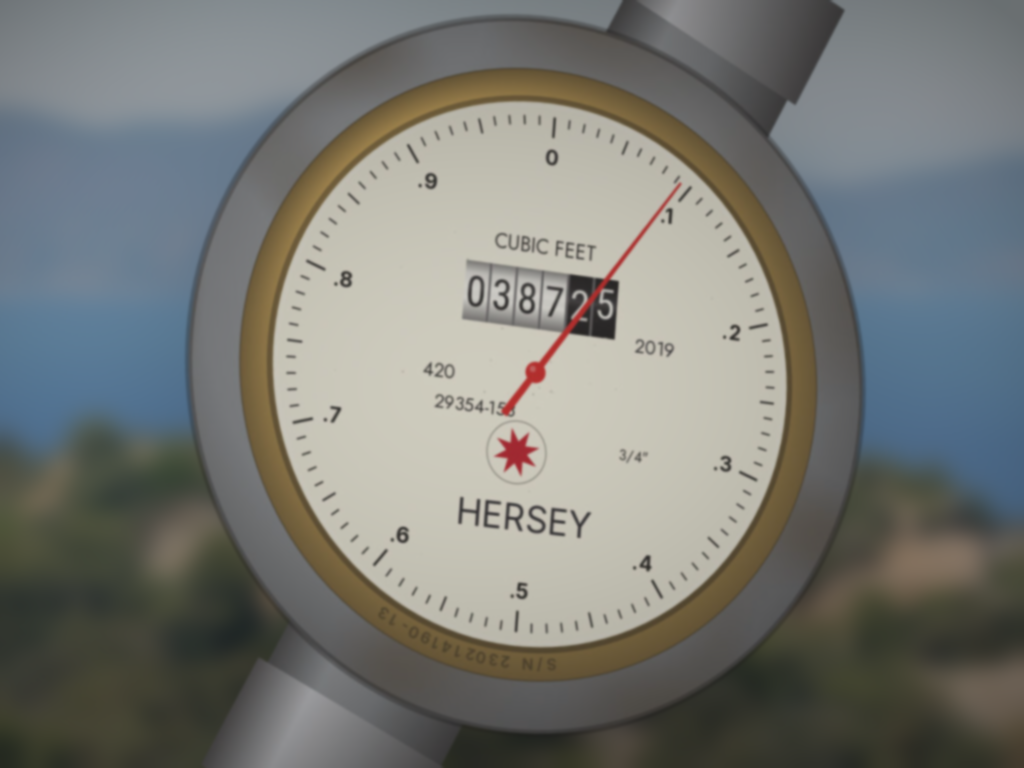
38725.09 ft³
